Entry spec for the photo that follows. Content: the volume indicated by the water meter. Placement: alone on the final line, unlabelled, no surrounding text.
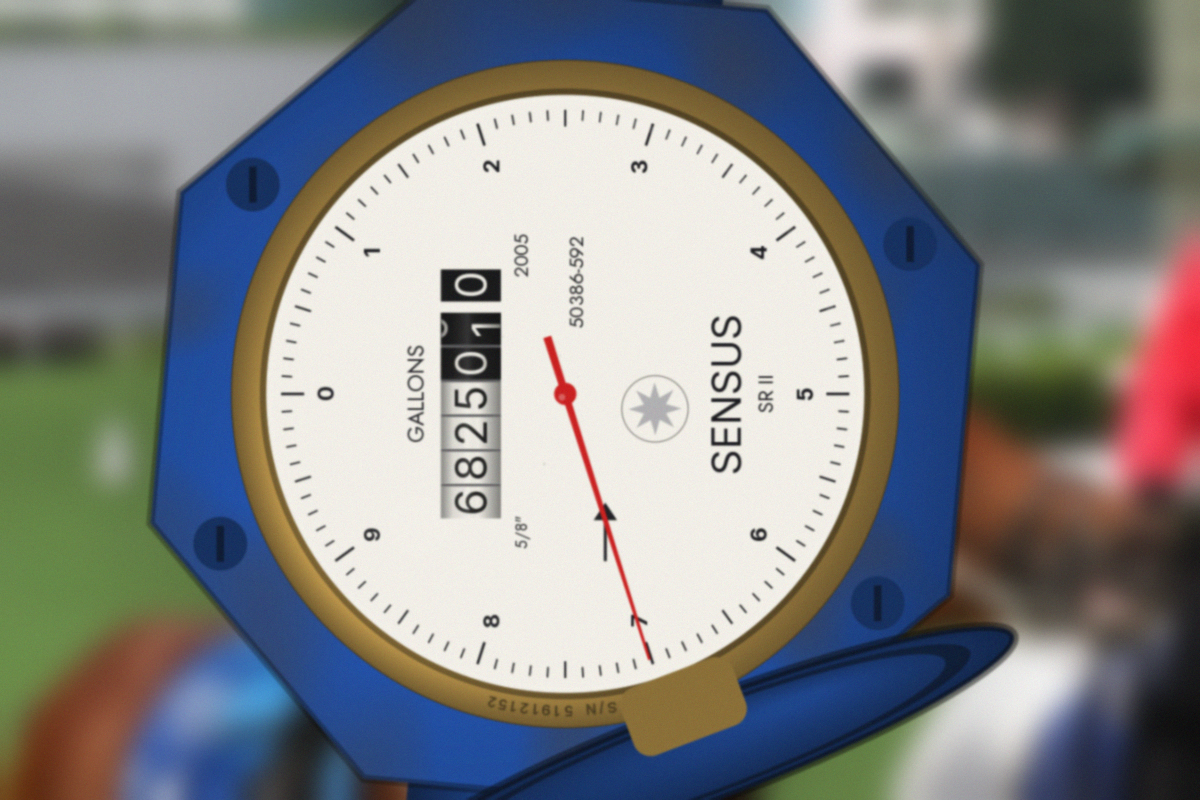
6825007.0 gal
